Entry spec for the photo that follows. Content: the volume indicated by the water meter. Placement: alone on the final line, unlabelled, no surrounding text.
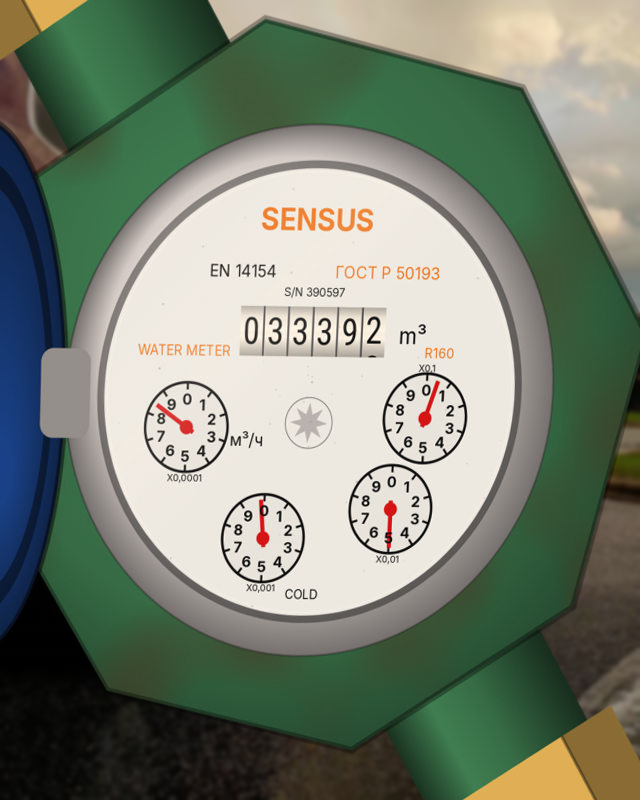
33392.0498 m³
